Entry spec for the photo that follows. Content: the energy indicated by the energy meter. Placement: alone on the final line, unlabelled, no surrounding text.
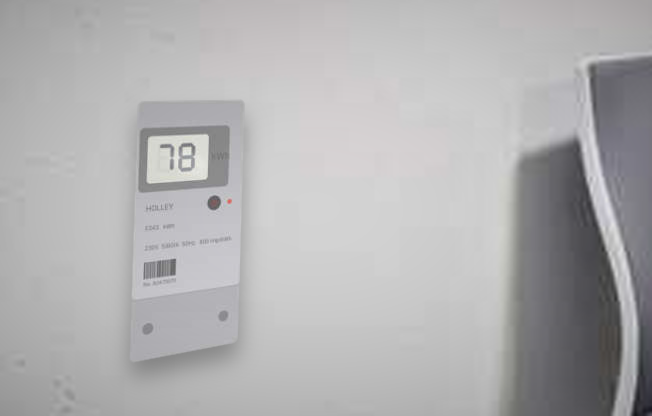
78 kWh
